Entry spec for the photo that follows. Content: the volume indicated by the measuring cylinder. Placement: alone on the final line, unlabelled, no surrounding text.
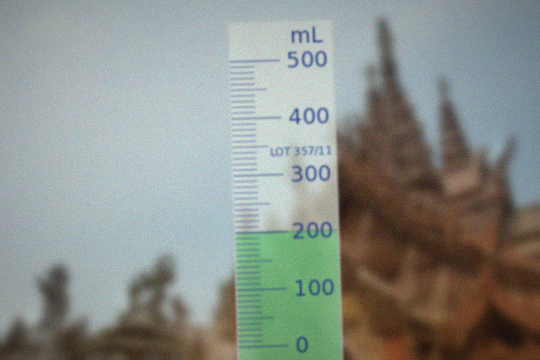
200 mL
